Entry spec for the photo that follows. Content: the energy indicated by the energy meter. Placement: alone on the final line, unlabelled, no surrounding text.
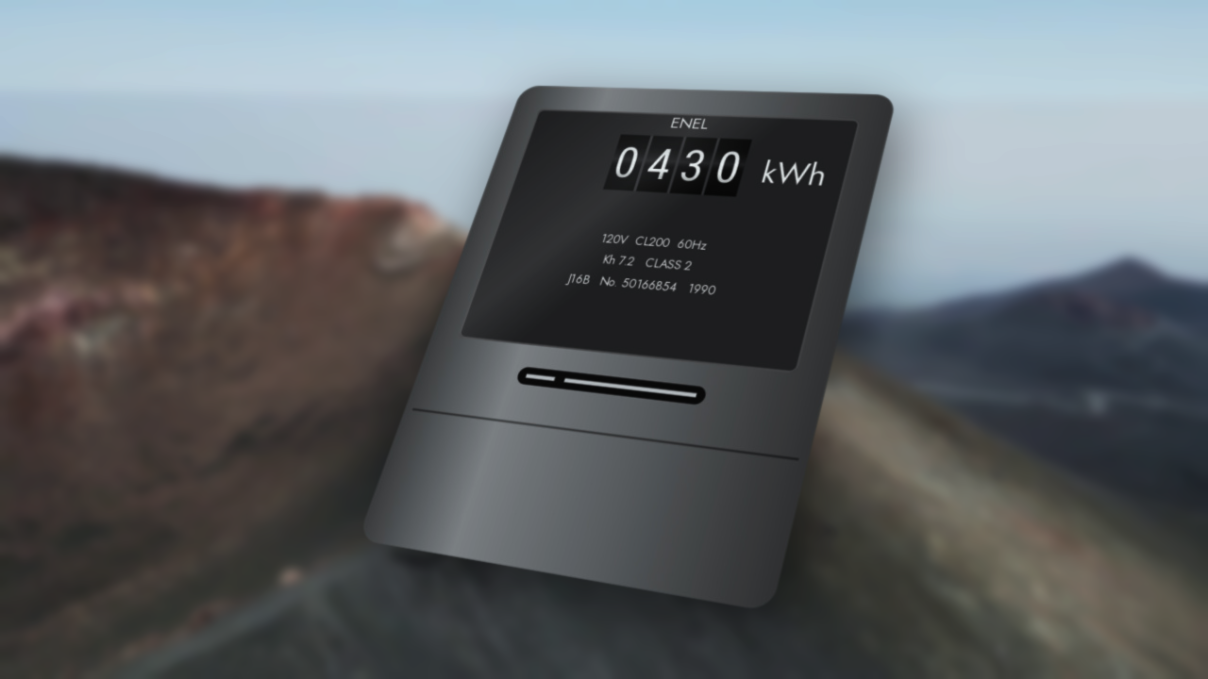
430 kWh
